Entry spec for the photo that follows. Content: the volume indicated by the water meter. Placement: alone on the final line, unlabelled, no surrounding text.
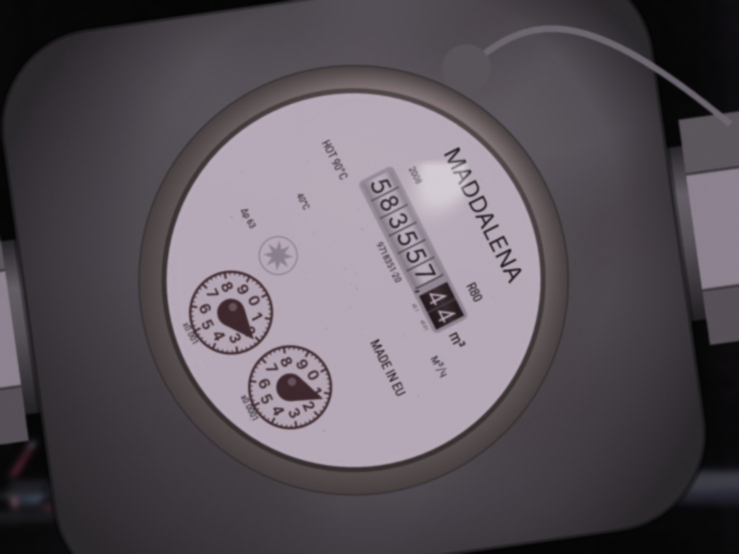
583557.4421 m³
